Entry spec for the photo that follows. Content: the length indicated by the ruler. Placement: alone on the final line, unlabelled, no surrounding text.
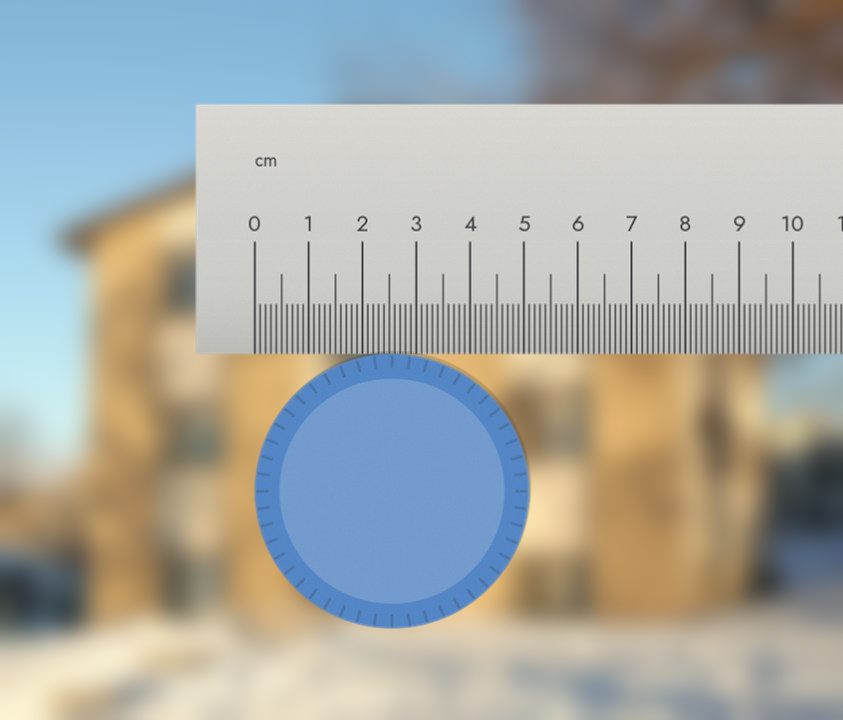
5.1 cm
